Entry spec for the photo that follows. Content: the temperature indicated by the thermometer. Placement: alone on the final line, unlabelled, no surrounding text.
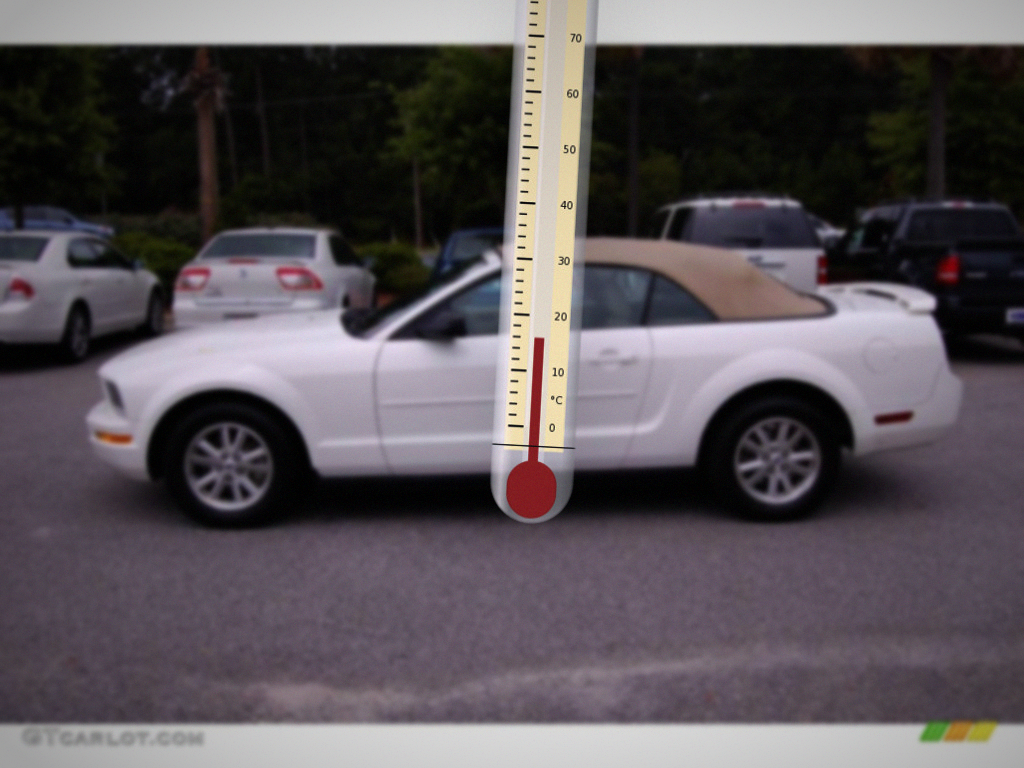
16 °C
